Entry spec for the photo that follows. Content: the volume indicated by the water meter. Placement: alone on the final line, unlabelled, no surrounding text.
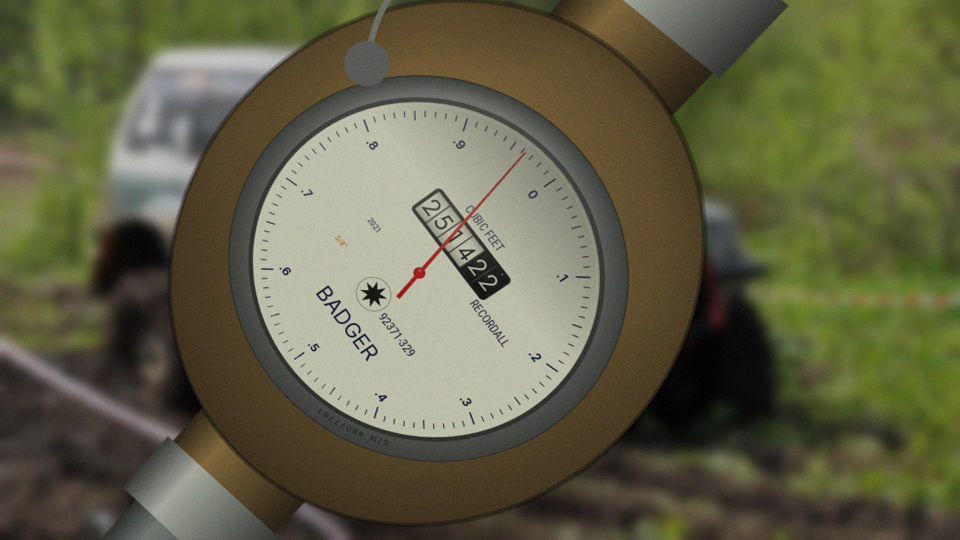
251421.96 ft³
